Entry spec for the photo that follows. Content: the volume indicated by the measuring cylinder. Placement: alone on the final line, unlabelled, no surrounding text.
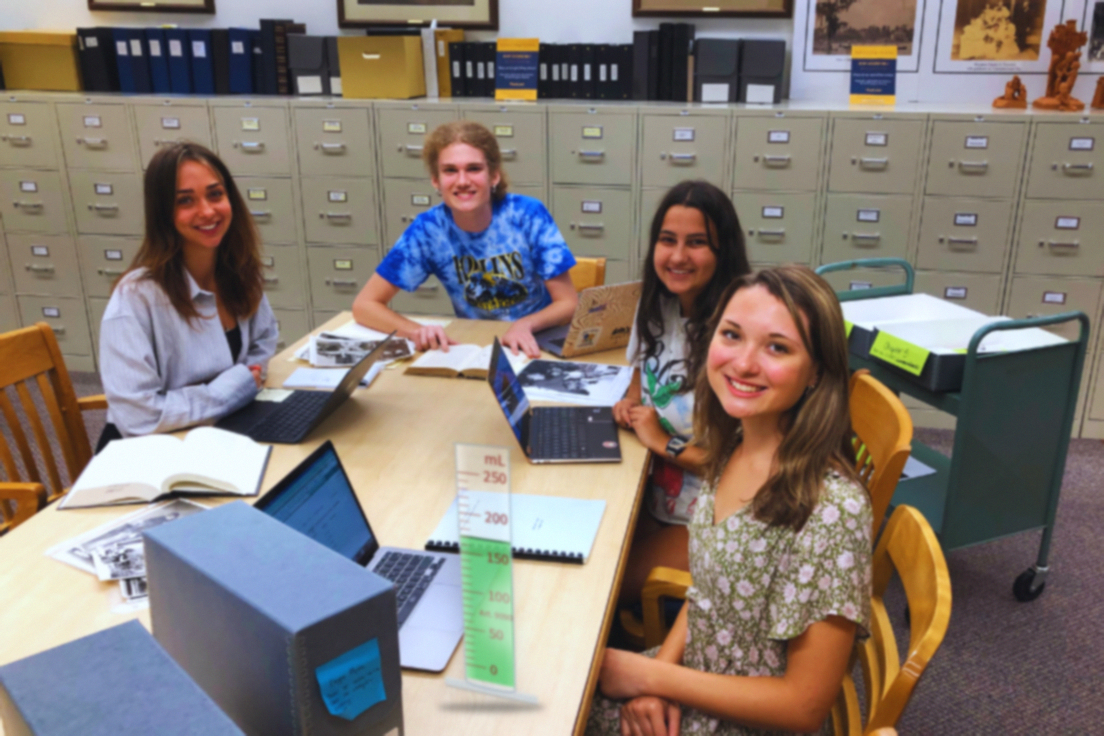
170 mL
